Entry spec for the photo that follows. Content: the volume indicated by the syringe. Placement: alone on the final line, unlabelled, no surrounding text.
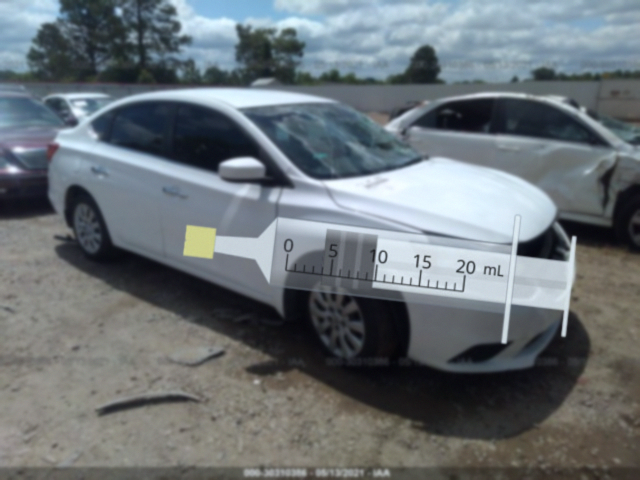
4 mL
